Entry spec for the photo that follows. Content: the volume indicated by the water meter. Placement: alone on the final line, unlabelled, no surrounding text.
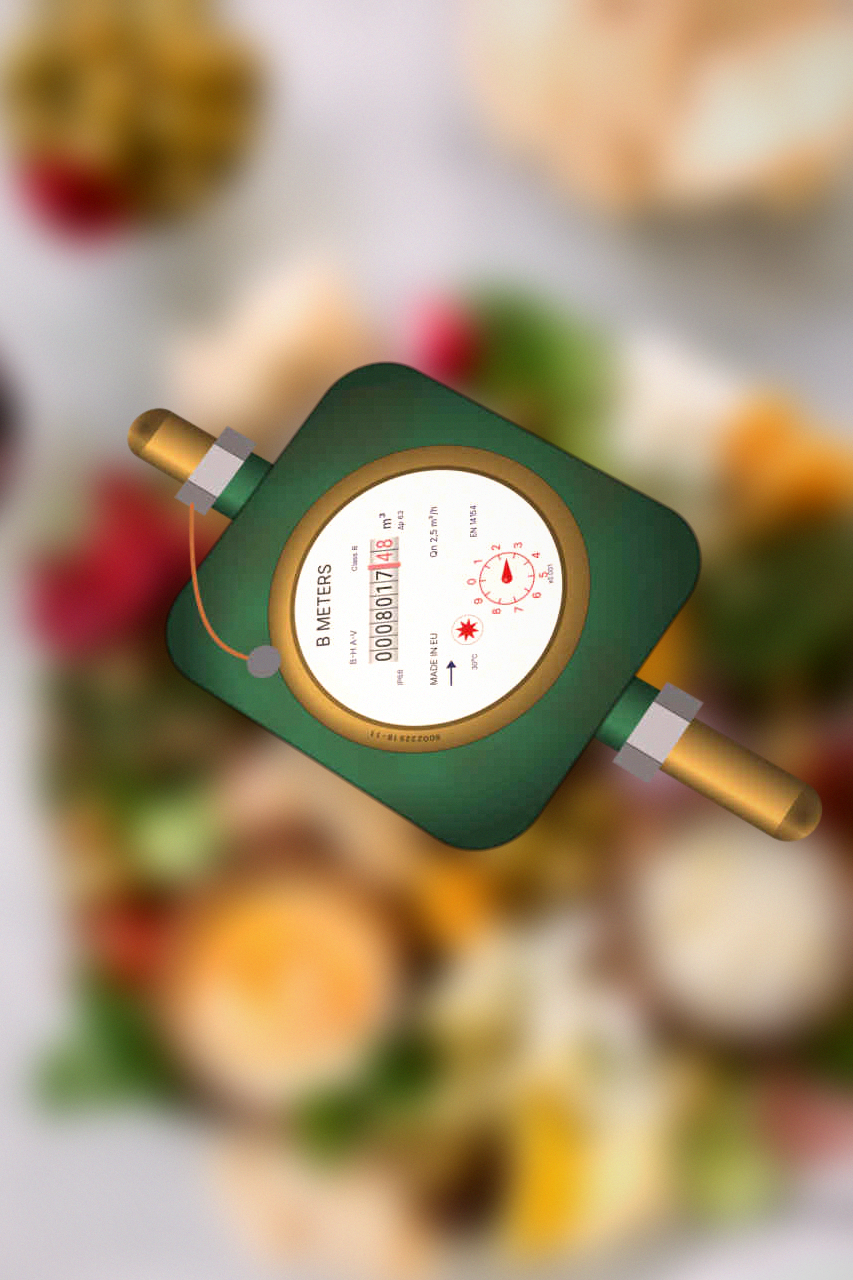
8017.482 m³
